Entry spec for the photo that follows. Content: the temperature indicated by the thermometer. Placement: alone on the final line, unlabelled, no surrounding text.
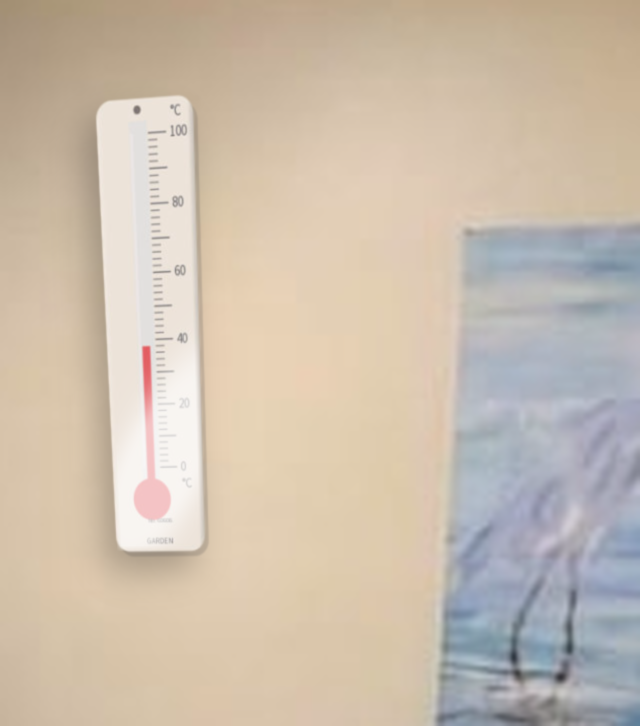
38 °C
